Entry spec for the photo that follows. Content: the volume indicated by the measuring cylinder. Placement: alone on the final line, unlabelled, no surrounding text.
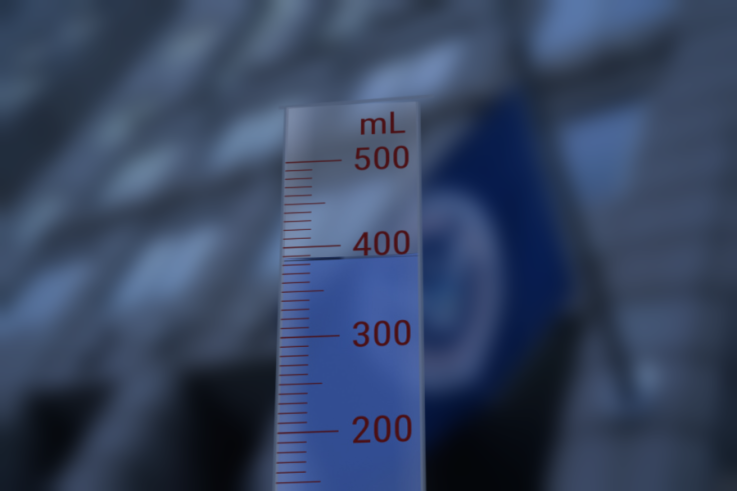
385 mL
